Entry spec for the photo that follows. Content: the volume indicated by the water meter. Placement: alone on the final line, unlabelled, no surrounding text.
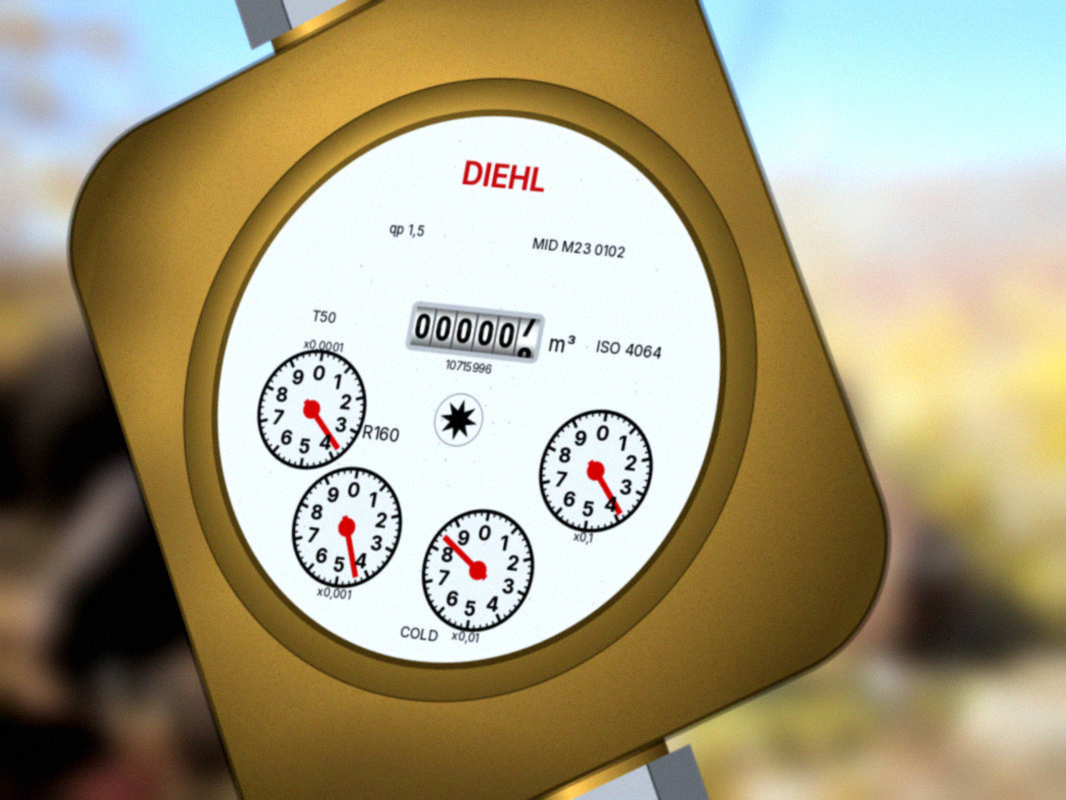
7.3843 m³
